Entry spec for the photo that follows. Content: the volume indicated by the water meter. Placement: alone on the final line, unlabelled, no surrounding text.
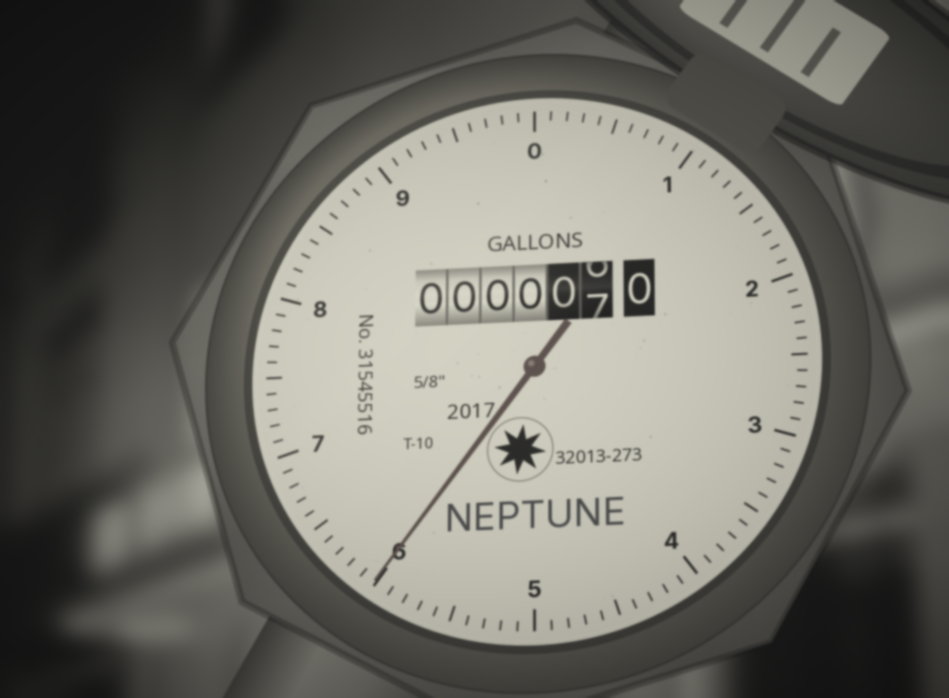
66.0 gal
